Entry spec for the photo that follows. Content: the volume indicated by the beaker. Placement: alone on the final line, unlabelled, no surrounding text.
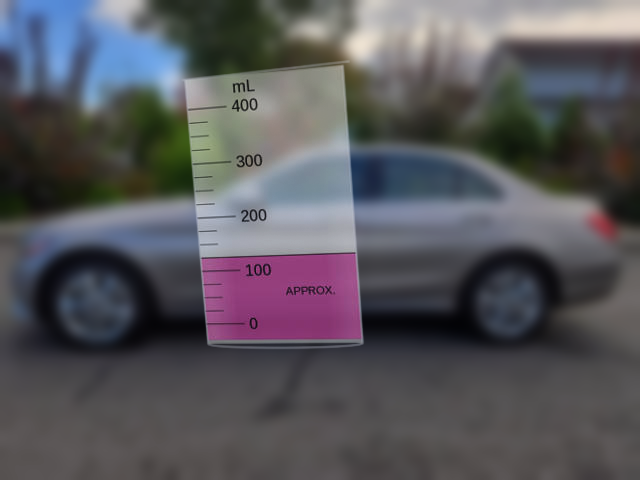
125 mL
